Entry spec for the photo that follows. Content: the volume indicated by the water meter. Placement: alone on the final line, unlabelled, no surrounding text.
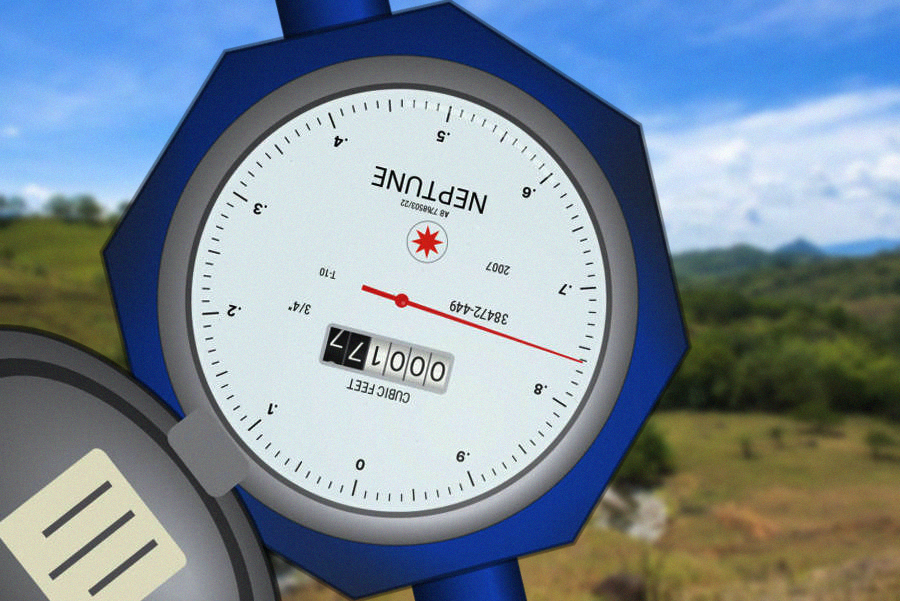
176.76 ft³
